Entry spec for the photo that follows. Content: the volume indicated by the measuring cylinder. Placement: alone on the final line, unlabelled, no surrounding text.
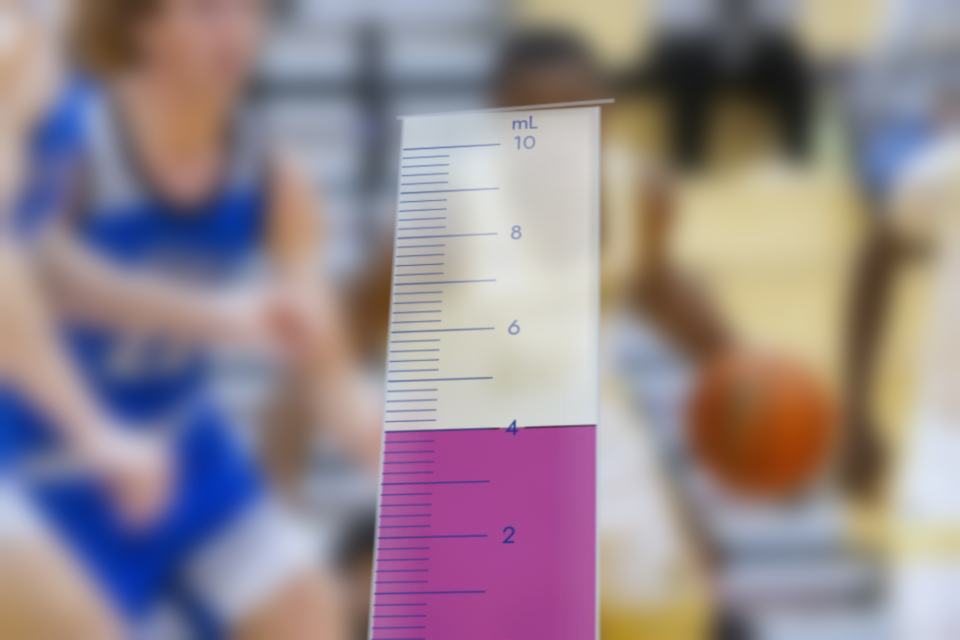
4 mL
